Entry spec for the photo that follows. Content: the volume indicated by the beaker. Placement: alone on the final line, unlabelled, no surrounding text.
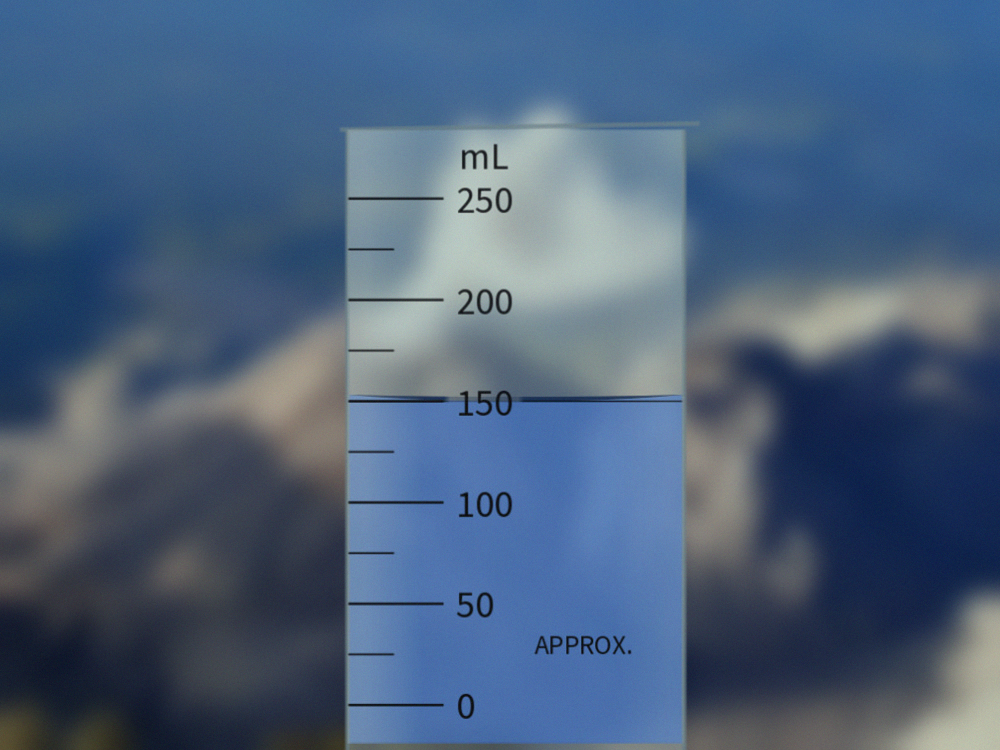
150 mL
